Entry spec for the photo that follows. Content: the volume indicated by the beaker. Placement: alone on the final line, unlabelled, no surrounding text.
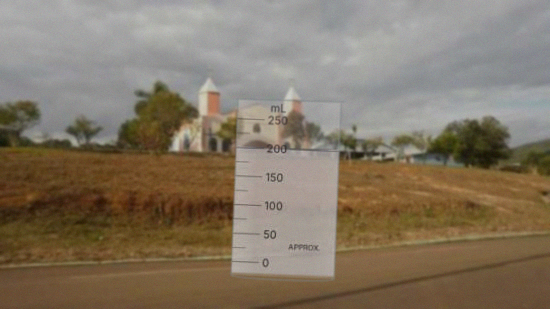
200 mL
